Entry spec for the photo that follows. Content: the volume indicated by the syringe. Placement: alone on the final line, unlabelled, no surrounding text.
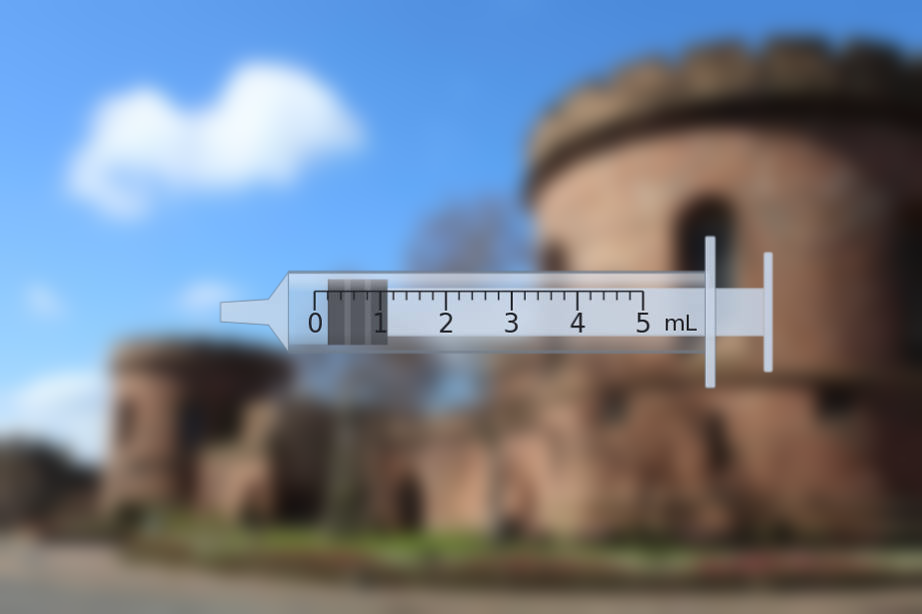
0.2 mL
